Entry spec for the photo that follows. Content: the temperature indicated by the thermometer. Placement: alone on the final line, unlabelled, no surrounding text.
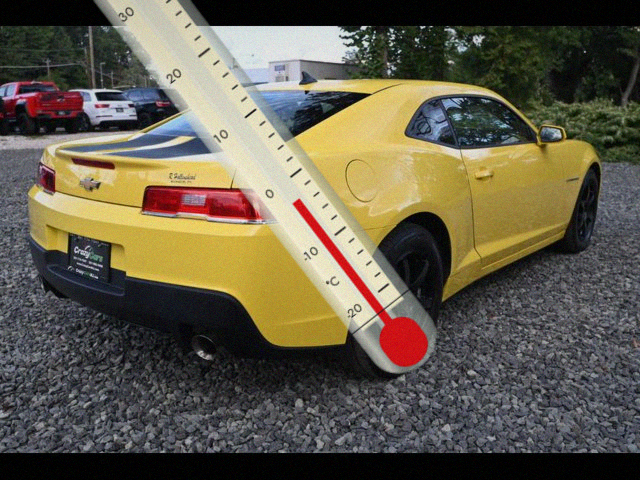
-3 °C
